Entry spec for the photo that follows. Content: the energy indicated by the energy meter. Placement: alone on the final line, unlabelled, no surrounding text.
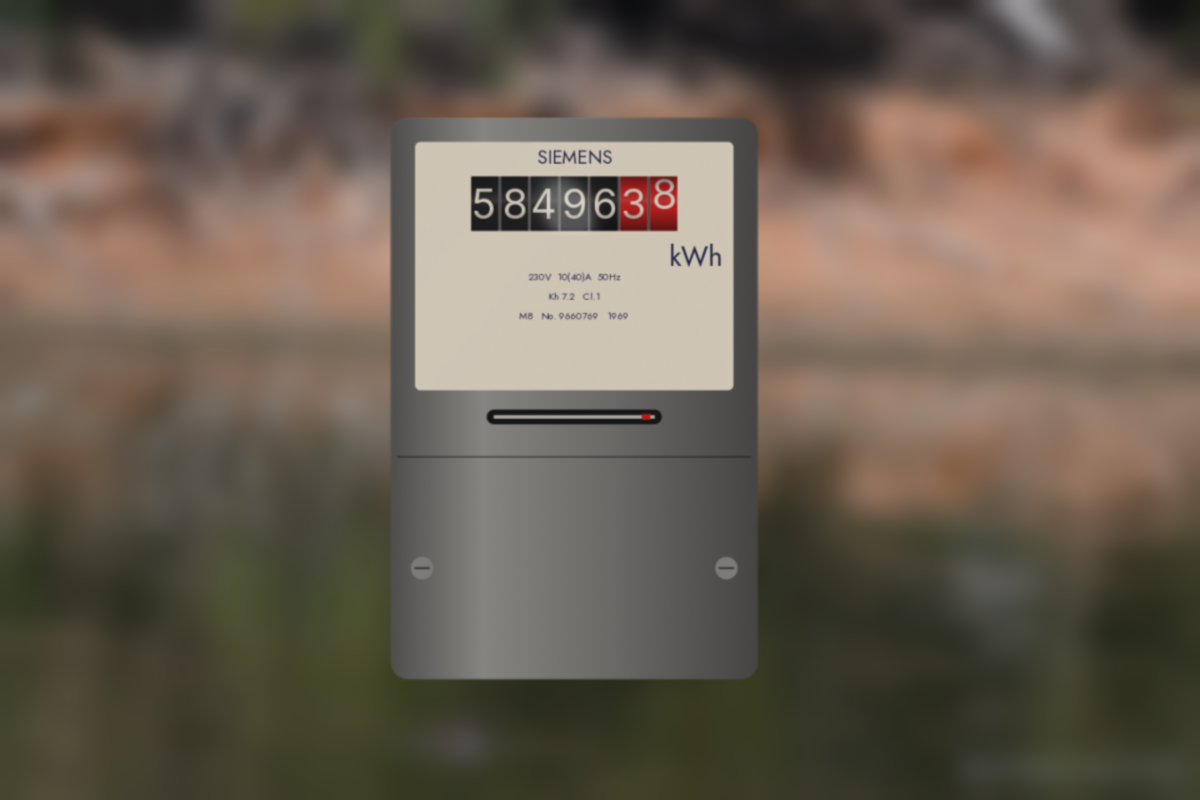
58496.38 kWh
